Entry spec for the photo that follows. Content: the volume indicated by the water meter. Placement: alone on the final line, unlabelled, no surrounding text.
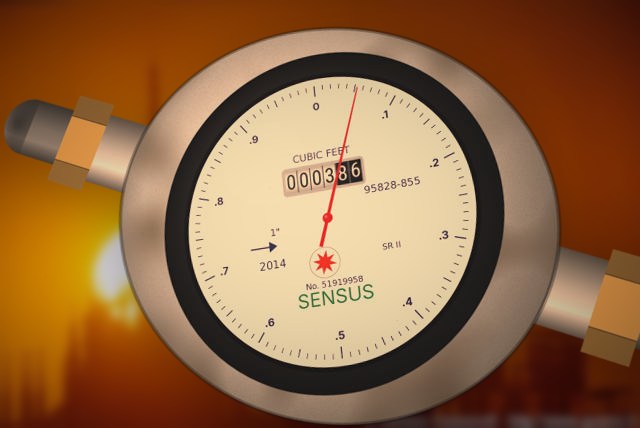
386.05 ft³
